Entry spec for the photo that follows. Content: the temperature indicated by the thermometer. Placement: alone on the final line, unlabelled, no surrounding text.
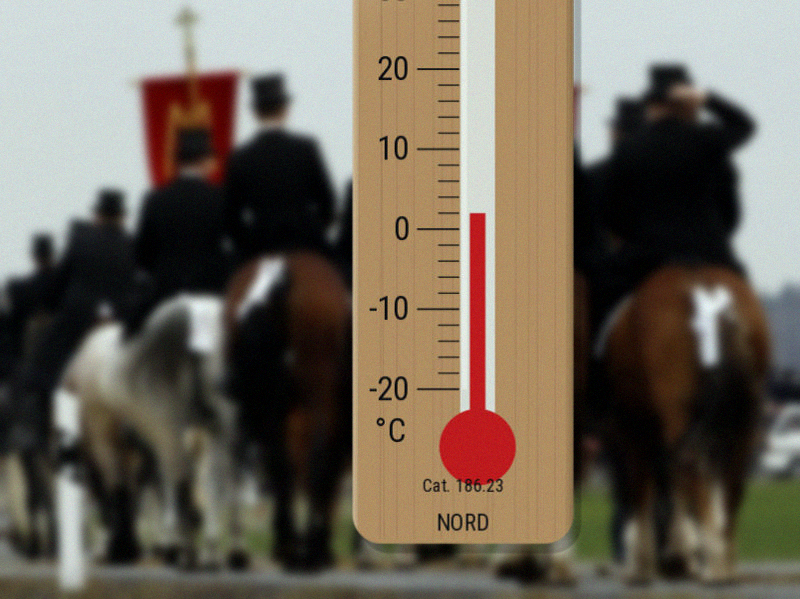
2 °C
